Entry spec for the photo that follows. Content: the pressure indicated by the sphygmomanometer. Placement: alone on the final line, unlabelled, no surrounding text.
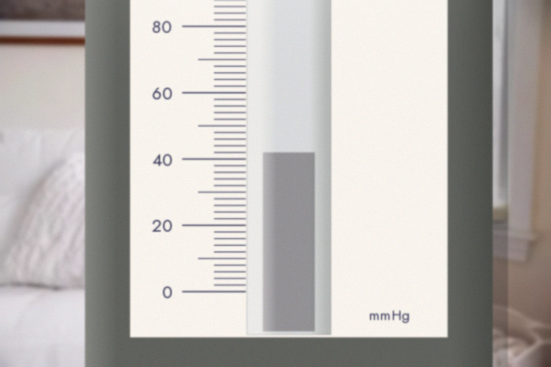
42 mmHg
